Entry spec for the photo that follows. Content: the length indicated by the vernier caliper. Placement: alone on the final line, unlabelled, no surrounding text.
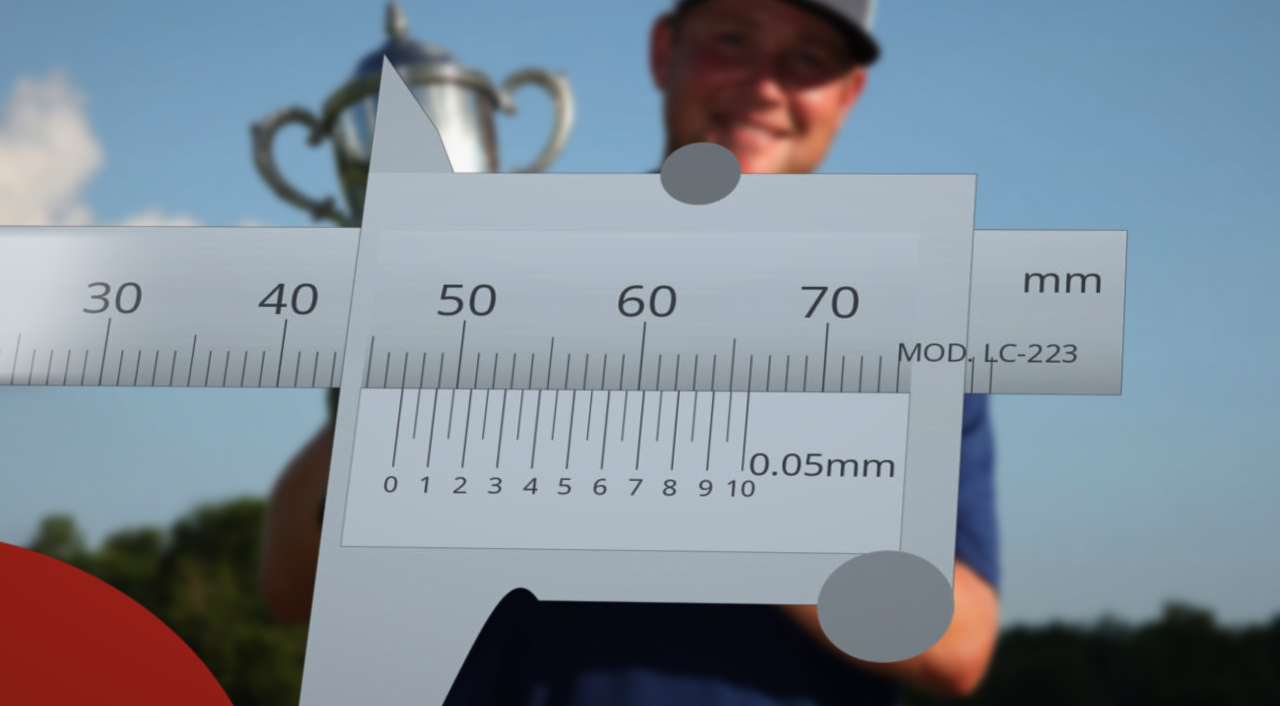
47.0 mm
